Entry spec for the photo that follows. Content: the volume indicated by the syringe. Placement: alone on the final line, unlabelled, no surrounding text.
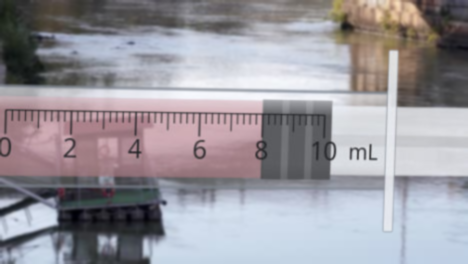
8 mL
